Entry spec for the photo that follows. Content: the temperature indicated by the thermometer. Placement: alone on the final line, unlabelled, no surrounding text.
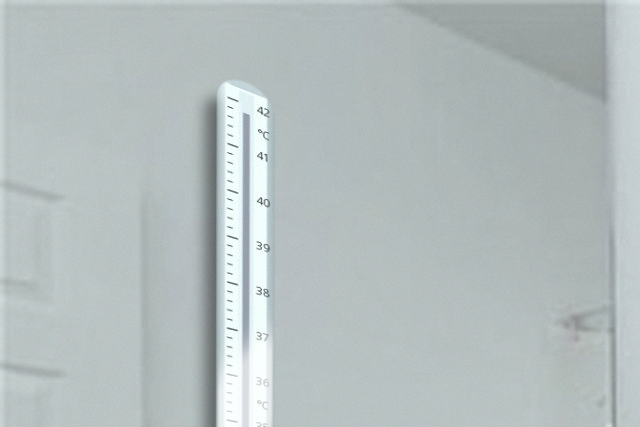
41.8 °C
